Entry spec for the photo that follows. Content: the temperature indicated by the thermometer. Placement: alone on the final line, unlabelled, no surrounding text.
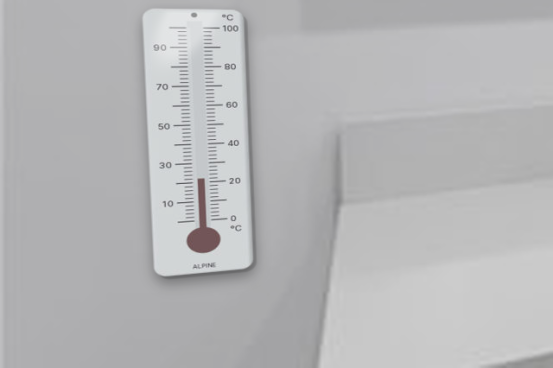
22 °C
